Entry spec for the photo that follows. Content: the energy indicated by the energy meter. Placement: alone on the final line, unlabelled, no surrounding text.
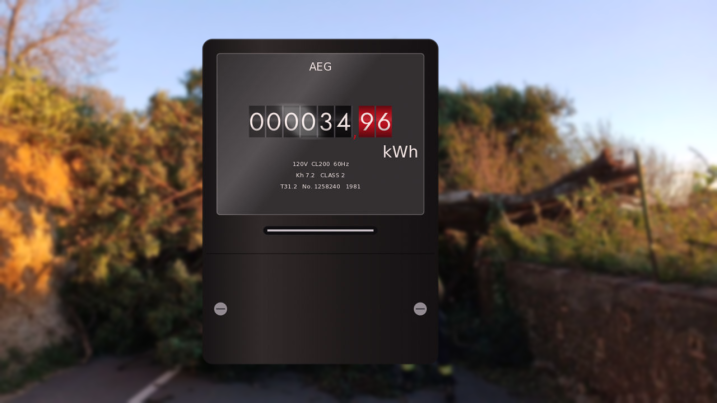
34.96 kWh
